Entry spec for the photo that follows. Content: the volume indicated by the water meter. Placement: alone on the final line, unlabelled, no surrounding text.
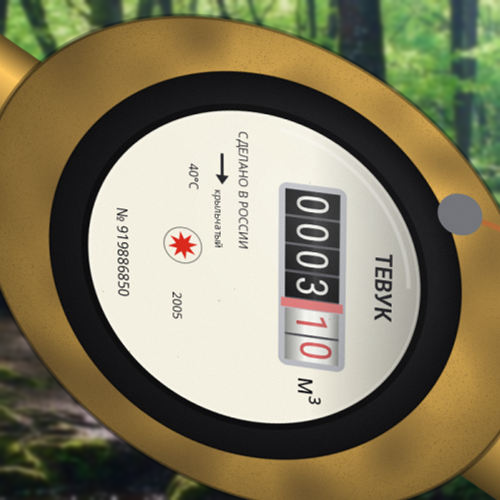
3.10 m³
